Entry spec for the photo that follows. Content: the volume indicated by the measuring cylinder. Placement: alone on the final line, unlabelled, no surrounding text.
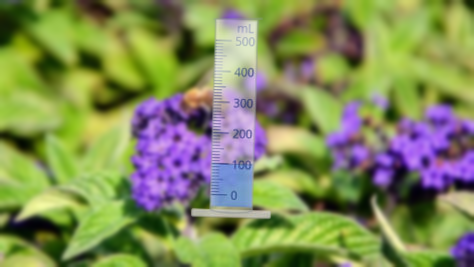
100 mL
